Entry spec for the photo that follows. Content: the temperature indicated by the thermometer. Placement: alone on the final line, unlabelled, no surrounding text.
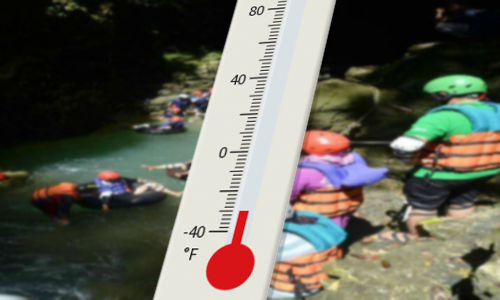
-30 °F
